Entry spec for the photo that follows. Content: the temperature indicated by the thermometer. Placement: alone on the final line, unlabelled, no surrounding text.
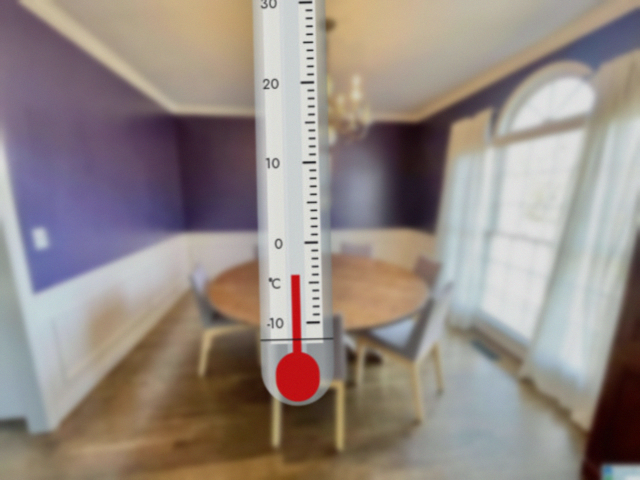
-4 °C
